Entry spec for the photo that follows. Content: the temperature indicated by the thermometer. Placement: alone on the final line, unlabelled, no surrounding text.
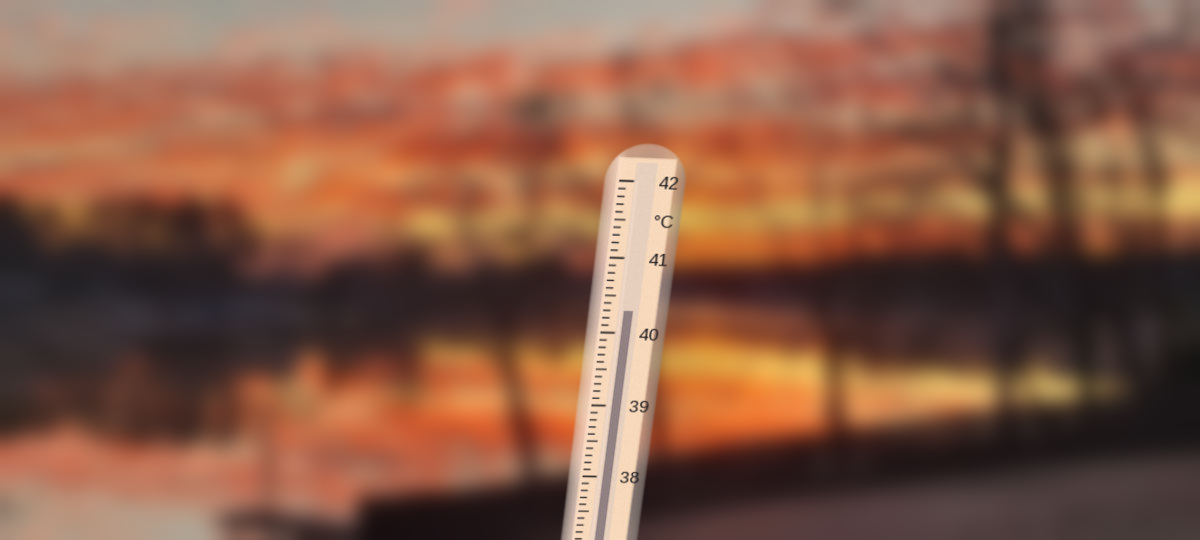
40.3 °C
